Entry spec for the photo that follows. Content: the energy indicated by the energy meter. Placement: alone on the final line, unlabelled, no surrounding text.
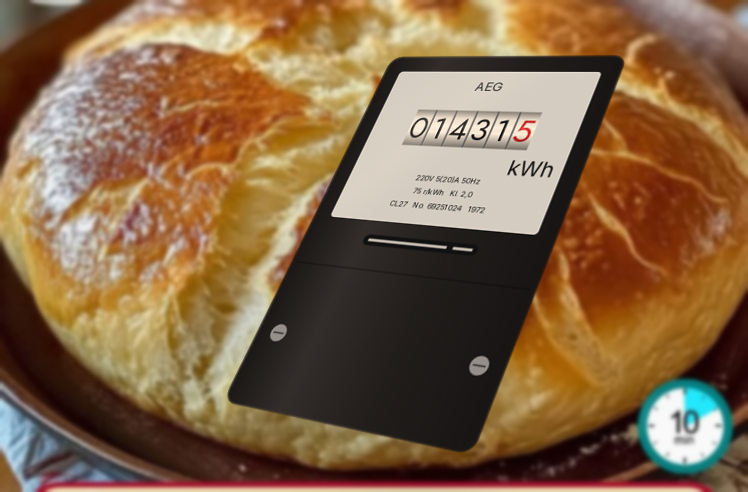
1431.5 kWh
